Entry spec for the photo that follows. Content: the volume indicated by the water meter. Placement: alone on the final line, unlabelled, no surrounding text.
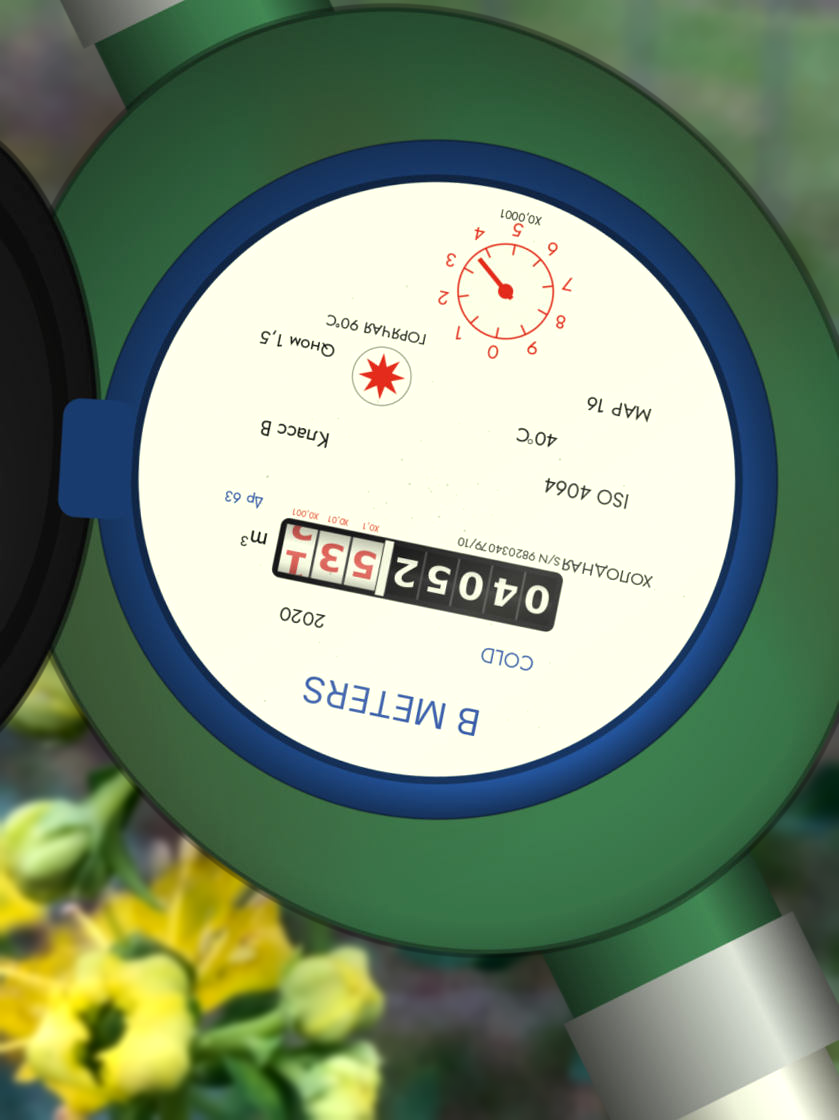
4052.5313 m³
